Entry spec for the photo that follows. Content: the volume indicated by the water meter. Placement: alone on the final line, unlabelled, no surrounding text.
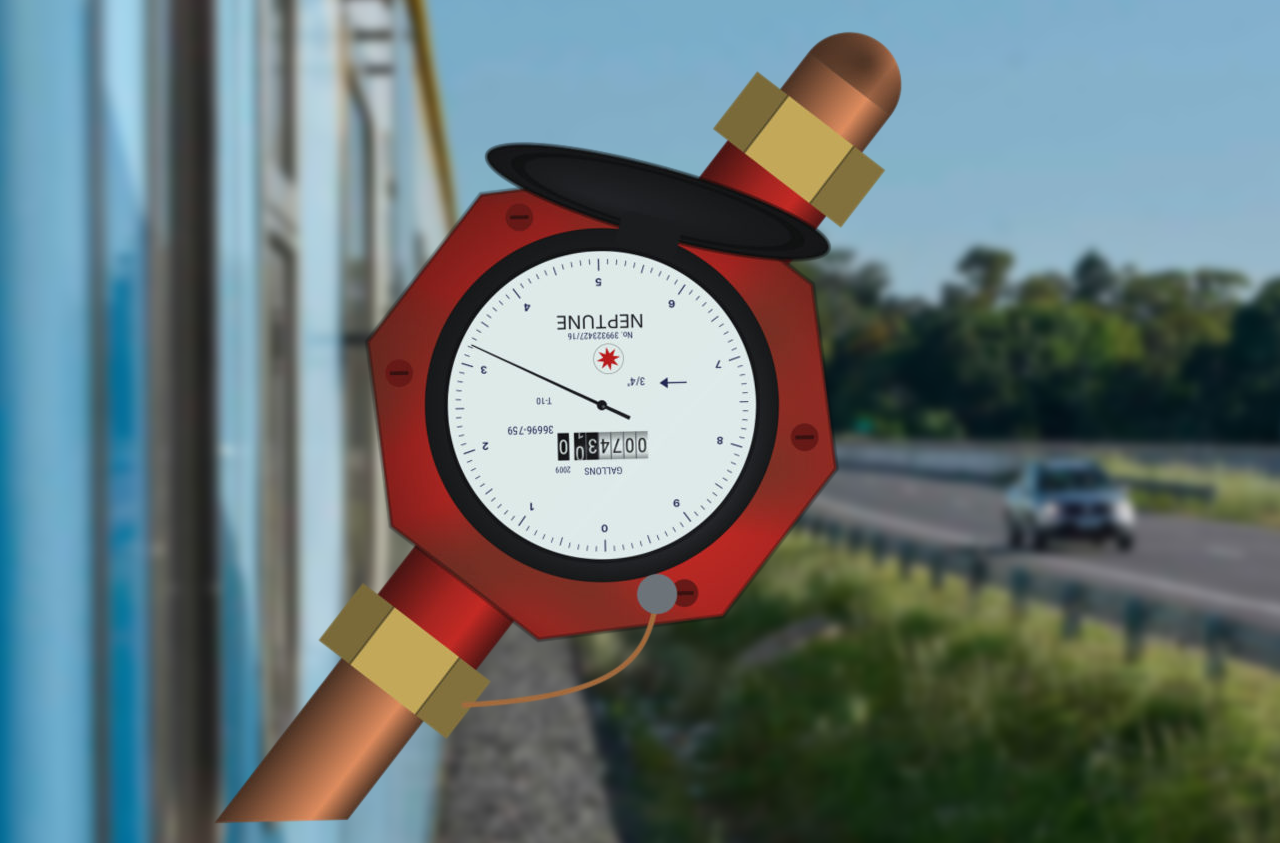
74303.2 gal
